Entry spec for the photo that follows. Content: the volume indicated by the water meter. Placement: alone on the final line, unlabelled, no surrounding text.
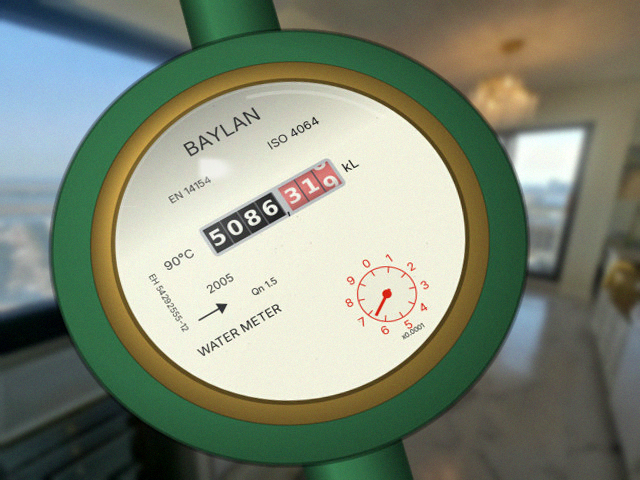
5086.3186 kL
